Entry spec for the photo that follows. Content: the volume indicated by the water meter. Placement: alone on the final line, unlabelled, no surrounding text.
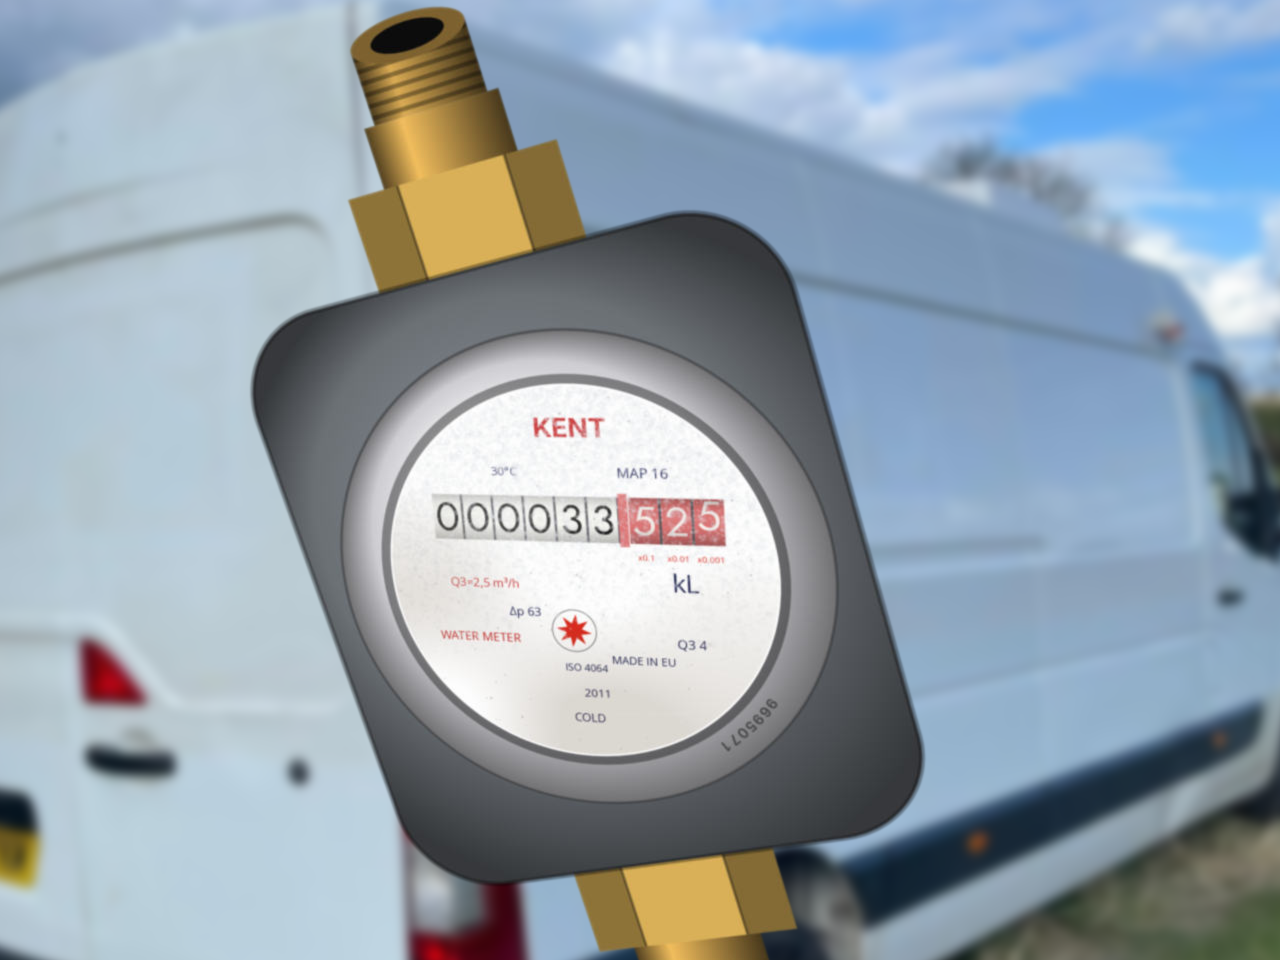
33.525 kL
